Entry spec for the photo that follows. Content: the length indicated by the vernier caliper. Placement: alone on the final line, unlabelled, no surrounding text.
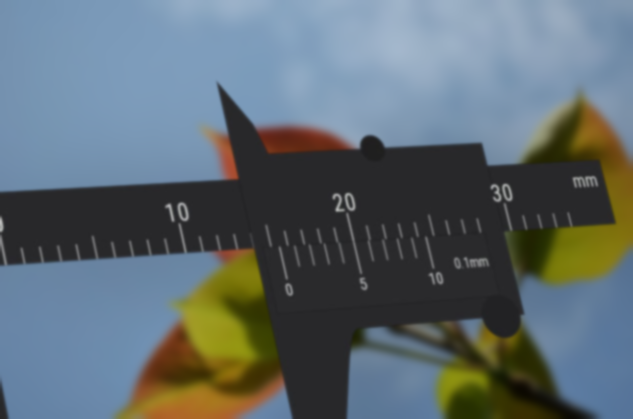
15.5 mm
